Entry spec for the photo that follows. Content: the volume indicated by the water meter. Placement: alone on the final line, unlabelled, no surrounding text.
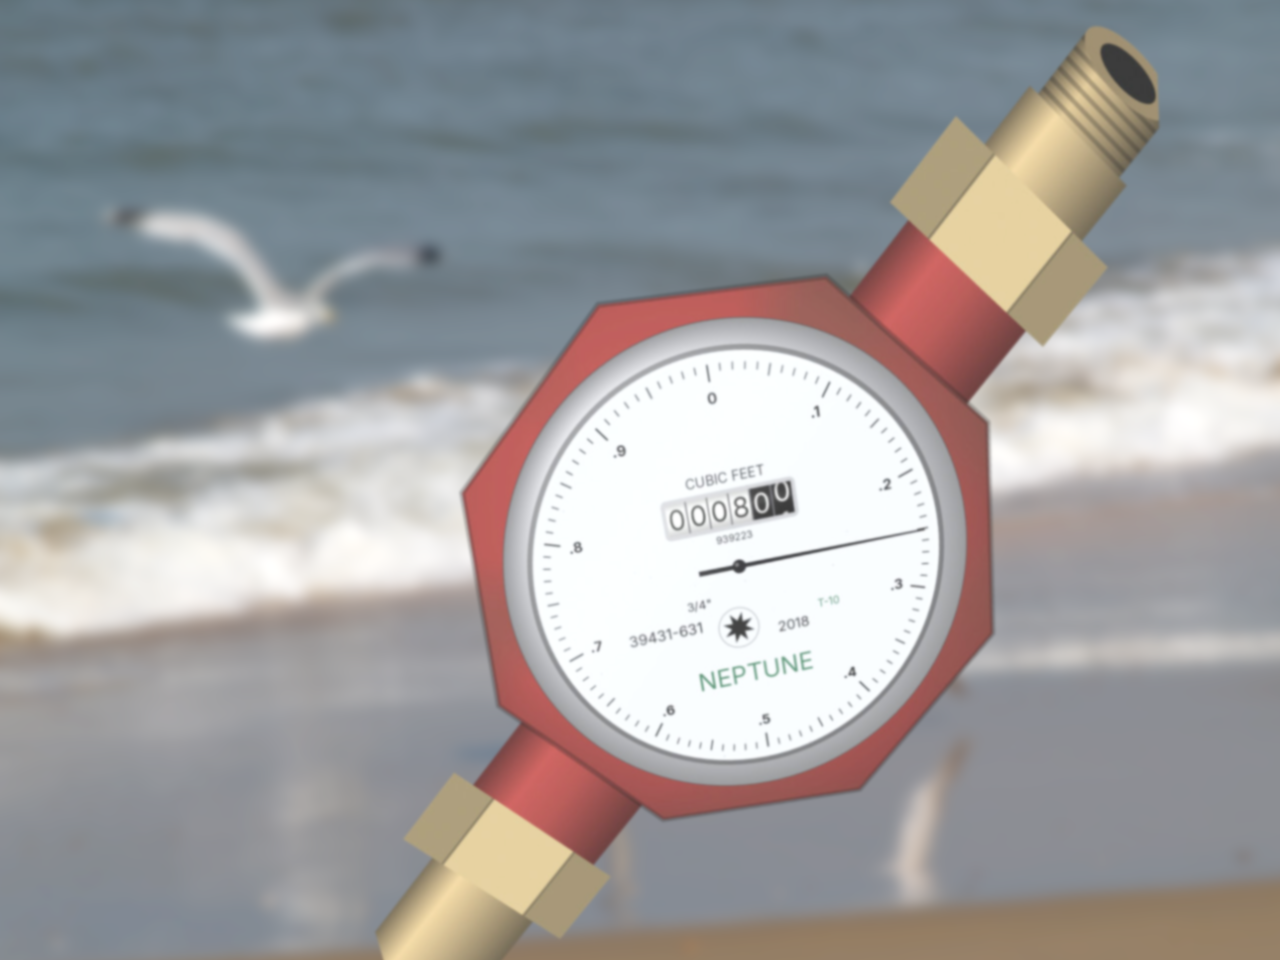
800.25 ft³
